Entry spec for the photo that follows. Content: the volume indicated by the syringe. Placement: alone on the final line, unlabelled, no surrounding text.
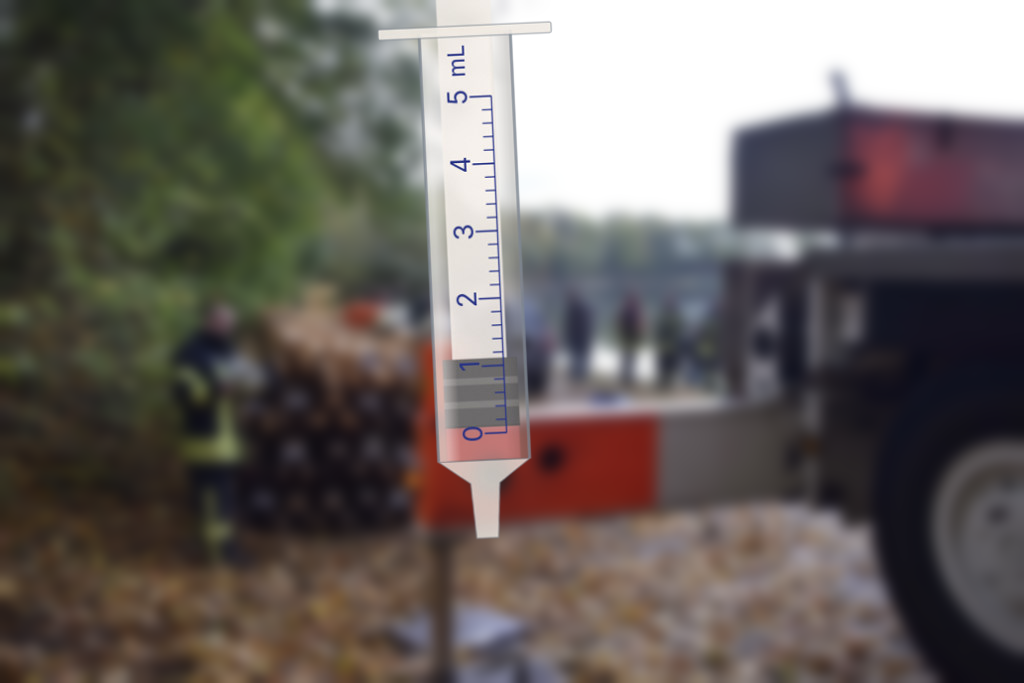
0.1 mL
